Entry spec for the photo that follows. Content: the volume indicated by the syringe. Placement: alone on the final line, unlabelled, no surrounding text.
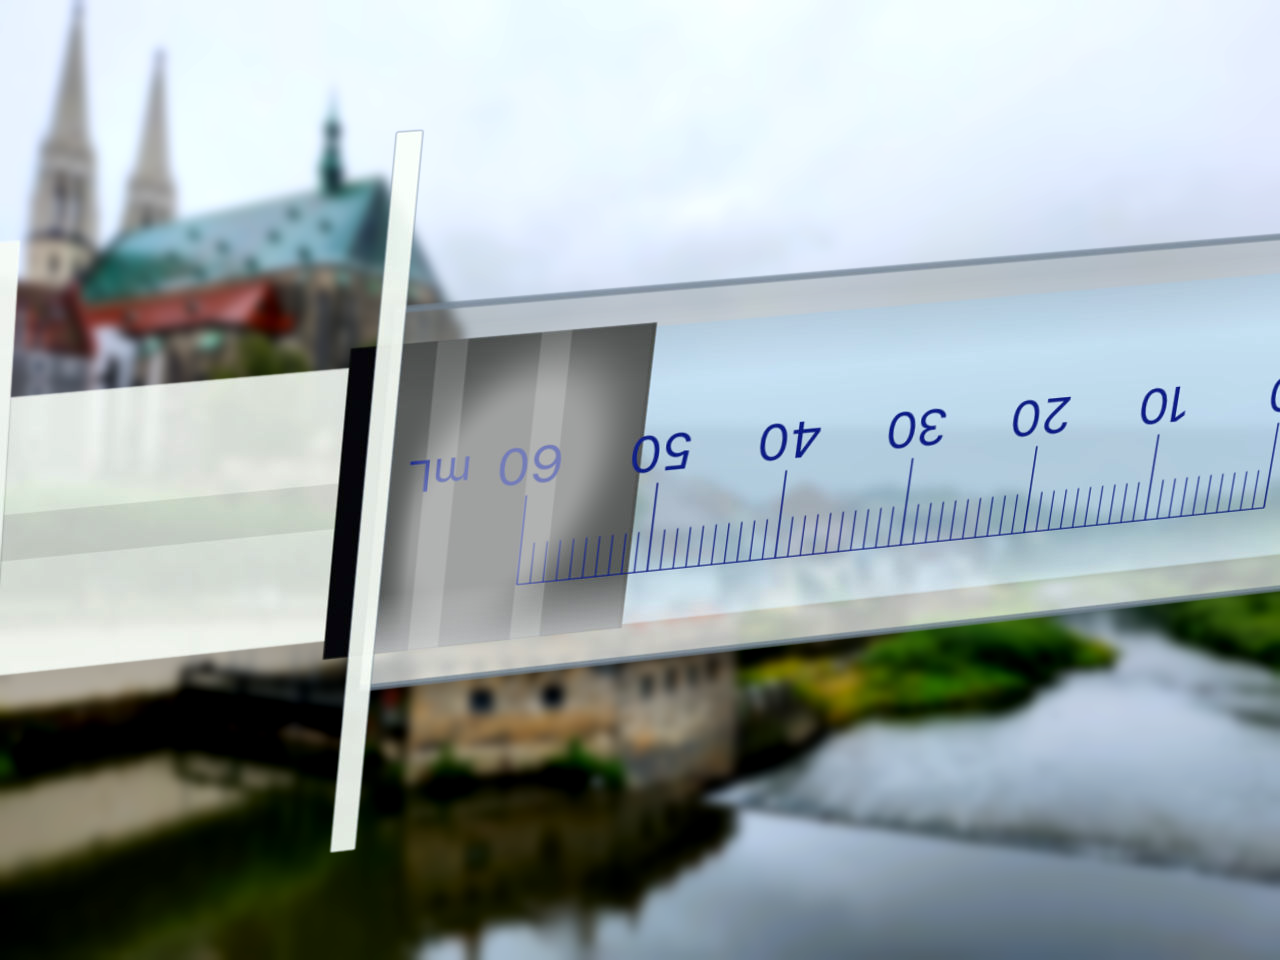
51.5 mL
